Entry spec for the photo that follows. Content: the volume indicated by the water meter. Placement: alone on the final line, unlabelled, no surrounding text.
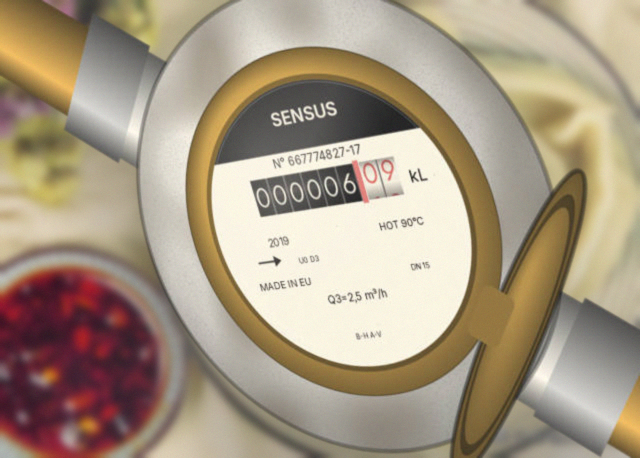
6.09 kL
